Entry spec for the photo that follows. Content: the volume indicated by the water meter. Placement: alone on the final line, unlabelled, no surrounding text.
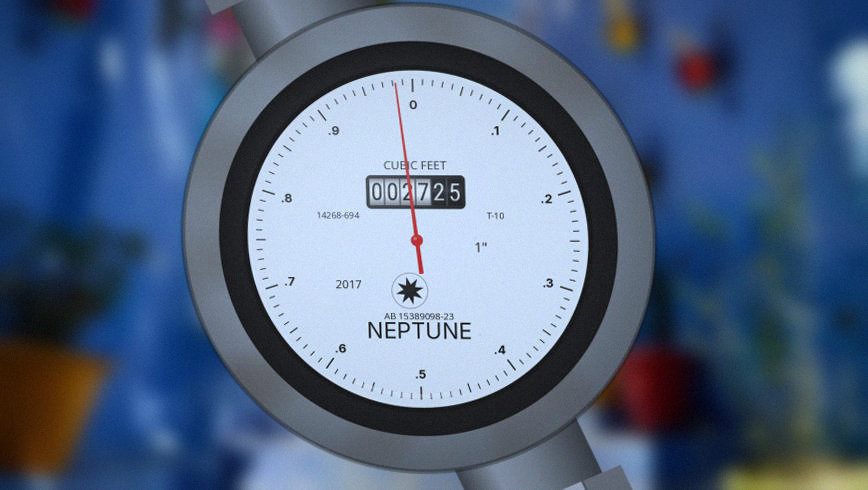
2724.98 ft³
